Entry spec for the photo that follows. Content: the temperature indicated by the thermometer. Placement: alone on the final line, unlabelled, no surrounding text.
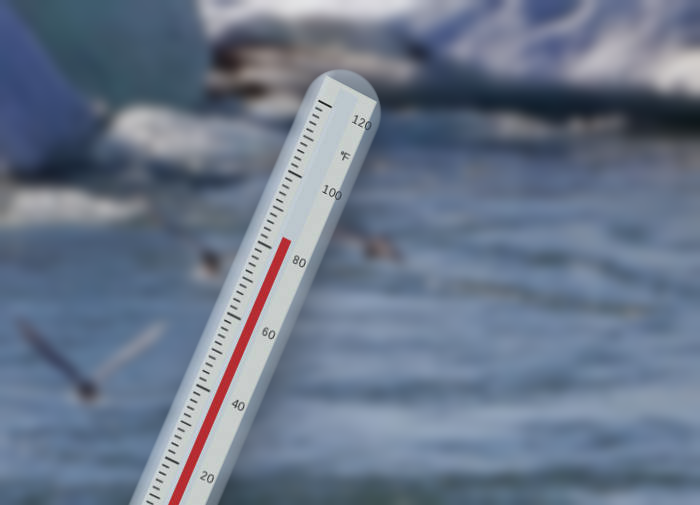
84 °F
